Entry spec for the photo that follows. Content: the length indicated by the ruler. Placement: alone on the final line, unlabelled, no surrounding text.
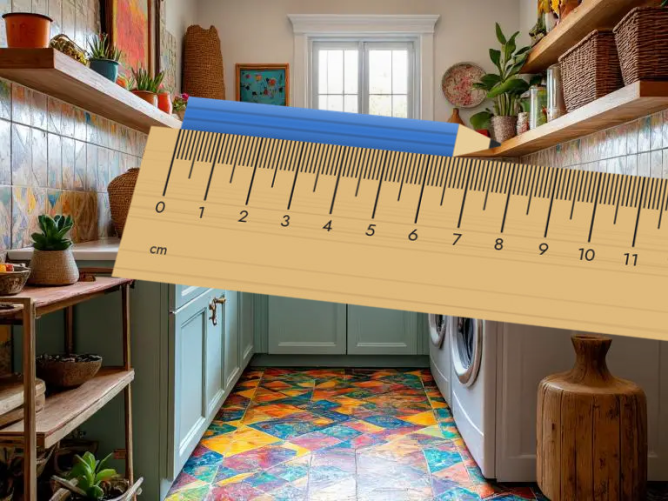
7.6 cm
